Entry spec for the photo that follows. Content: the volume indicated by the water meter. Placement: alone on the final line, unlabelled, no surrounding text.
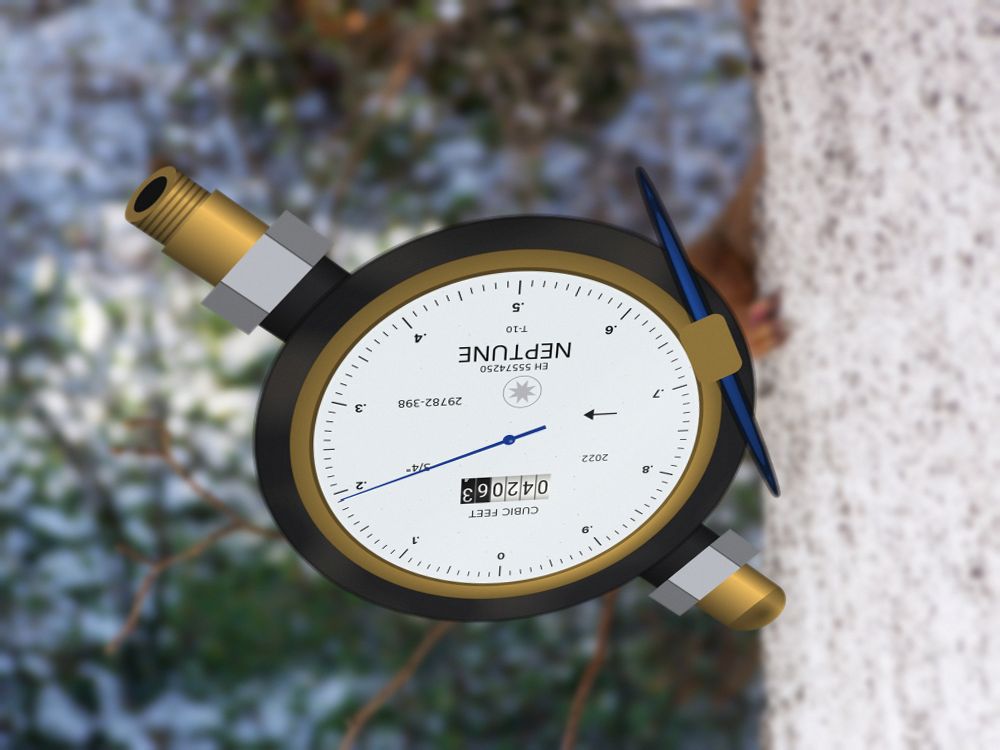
42063.19 ft³
